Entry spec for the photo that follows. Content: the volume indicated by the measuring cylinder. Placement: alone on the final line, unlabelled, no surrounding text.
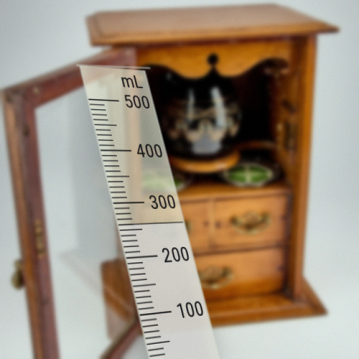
260 mL
